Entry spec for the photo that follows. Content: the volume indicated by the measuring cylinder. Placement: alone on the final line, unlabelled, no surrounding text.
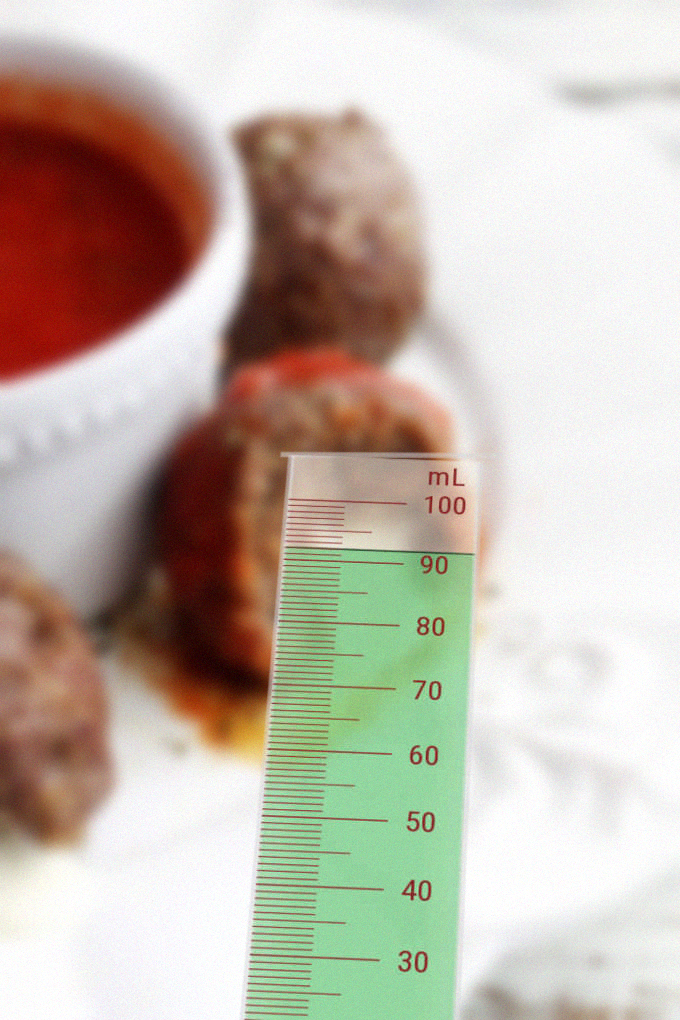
92 mL
